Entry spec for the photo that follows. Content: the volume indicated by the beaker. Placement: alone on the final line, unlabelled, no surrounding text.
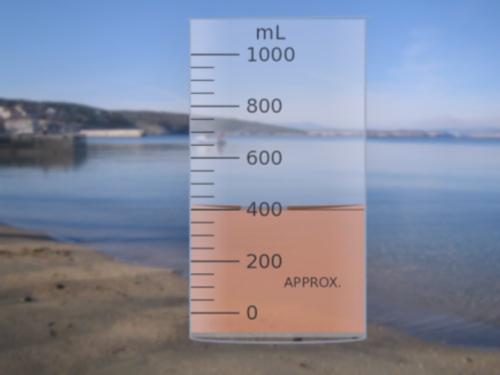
400 mL
